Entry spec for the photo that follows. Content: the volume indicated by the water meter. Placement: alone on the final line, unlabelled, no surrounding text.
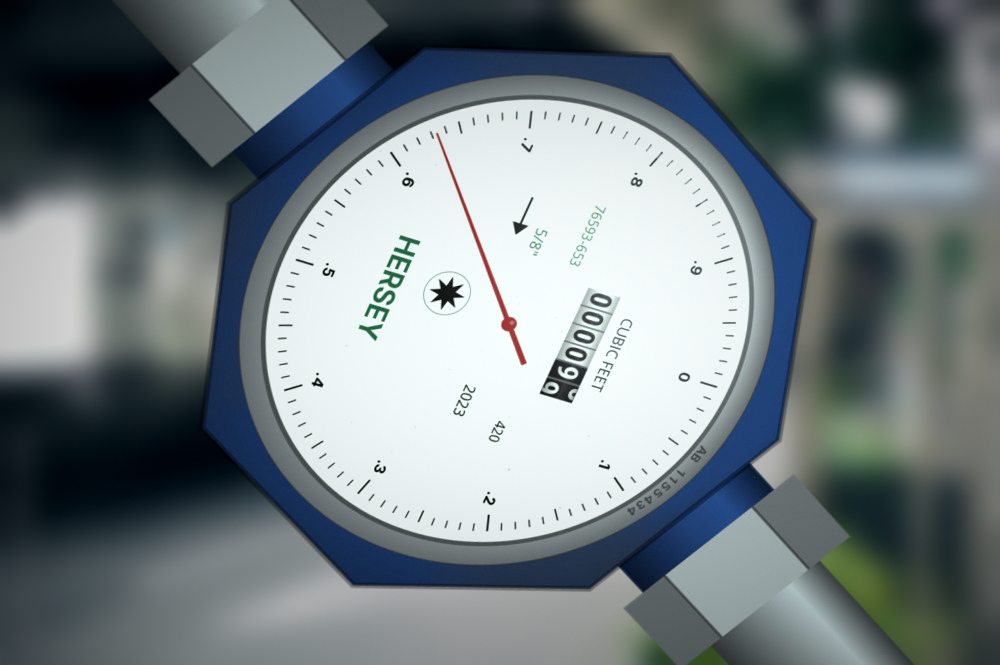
98.63 ft³
